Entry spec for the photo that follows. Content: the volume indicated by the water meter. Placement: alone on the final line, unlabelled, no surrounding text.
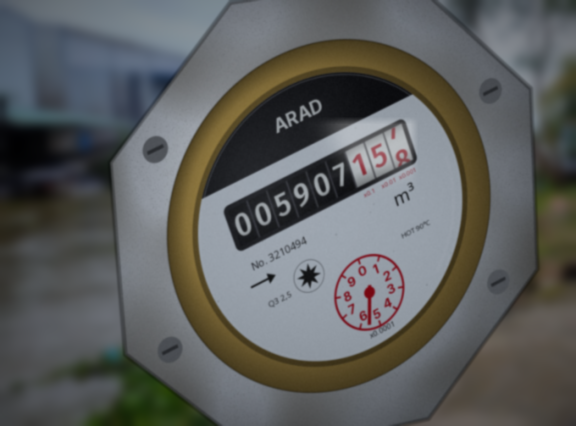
5907.1575 m³
